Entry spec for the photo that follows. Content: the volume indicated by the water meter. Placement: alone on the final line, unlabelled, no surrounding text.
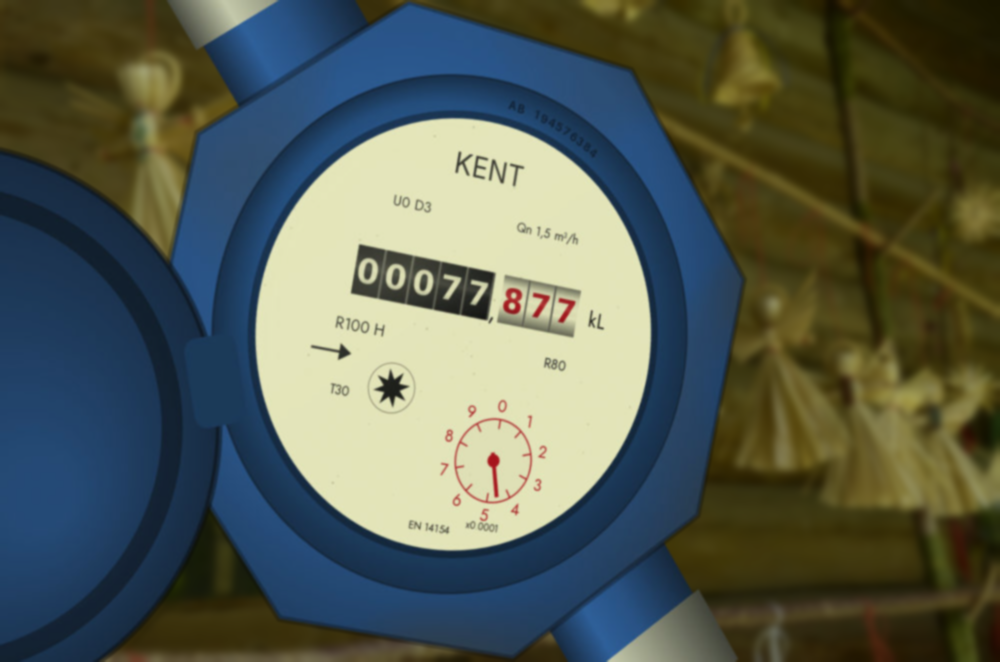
77.8774 kL
